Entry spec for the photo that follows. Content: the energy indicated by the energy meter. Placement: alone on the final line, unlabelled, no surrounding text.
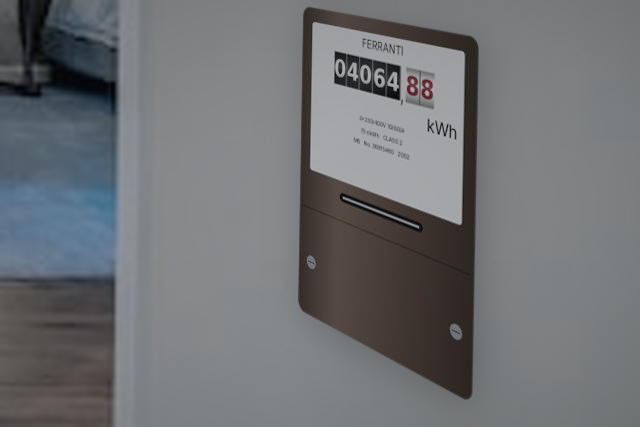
4064.88 kWh
